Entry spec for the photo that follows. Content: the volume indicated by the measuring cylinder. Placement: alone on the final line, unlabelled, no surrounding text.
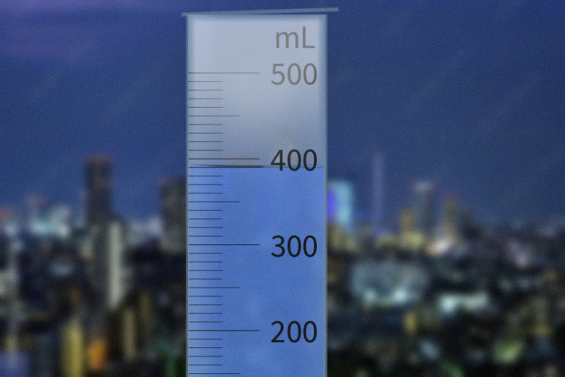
390 mL
